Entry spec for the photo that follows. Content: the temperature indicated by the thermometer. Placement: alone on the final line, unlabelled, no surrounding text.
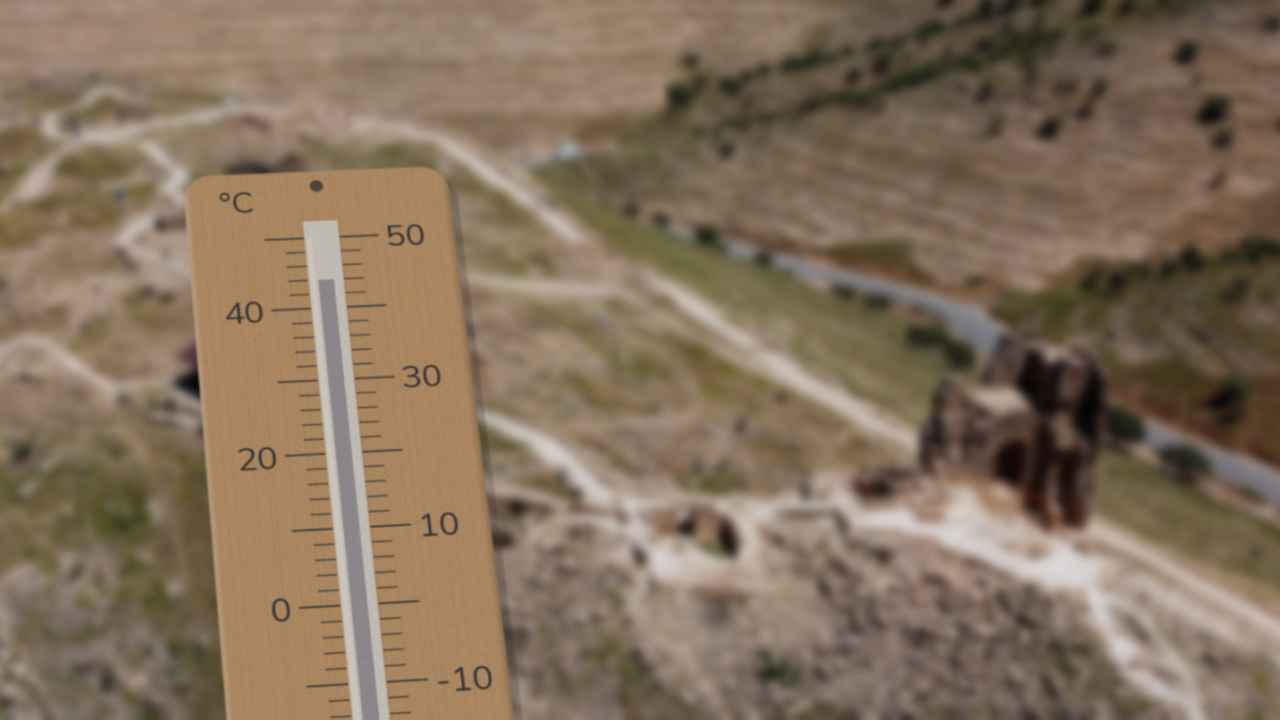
44 °C
